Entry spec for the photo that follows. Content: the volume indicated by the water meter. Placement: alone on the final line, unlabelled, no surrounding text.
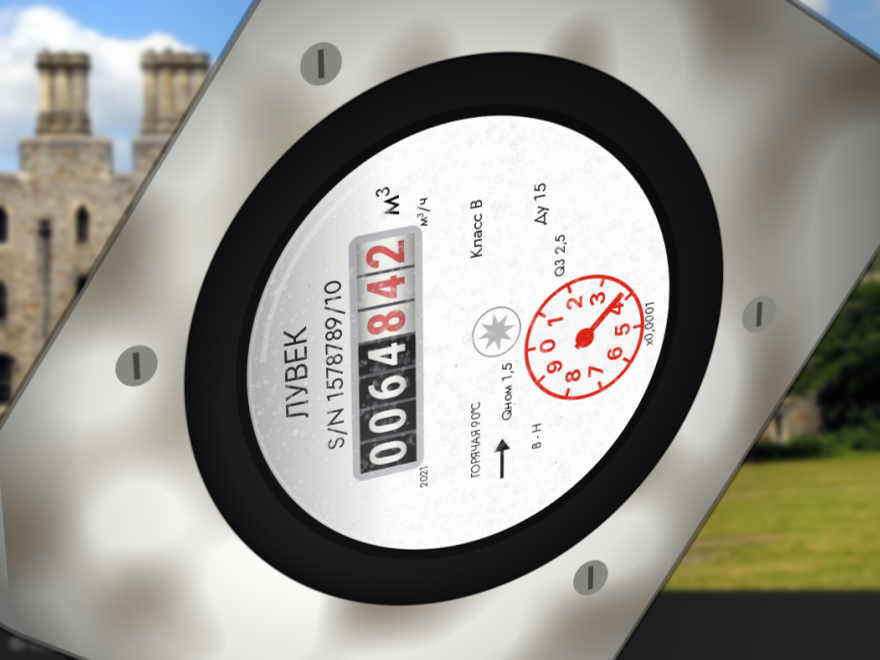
64.8423 m³
